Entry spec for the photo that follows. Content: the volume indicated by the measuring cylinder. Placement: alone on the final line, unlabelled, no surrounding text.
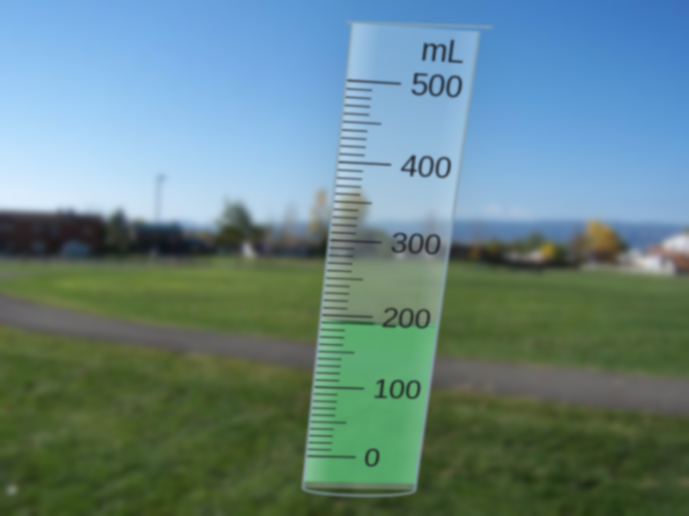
190 mL
